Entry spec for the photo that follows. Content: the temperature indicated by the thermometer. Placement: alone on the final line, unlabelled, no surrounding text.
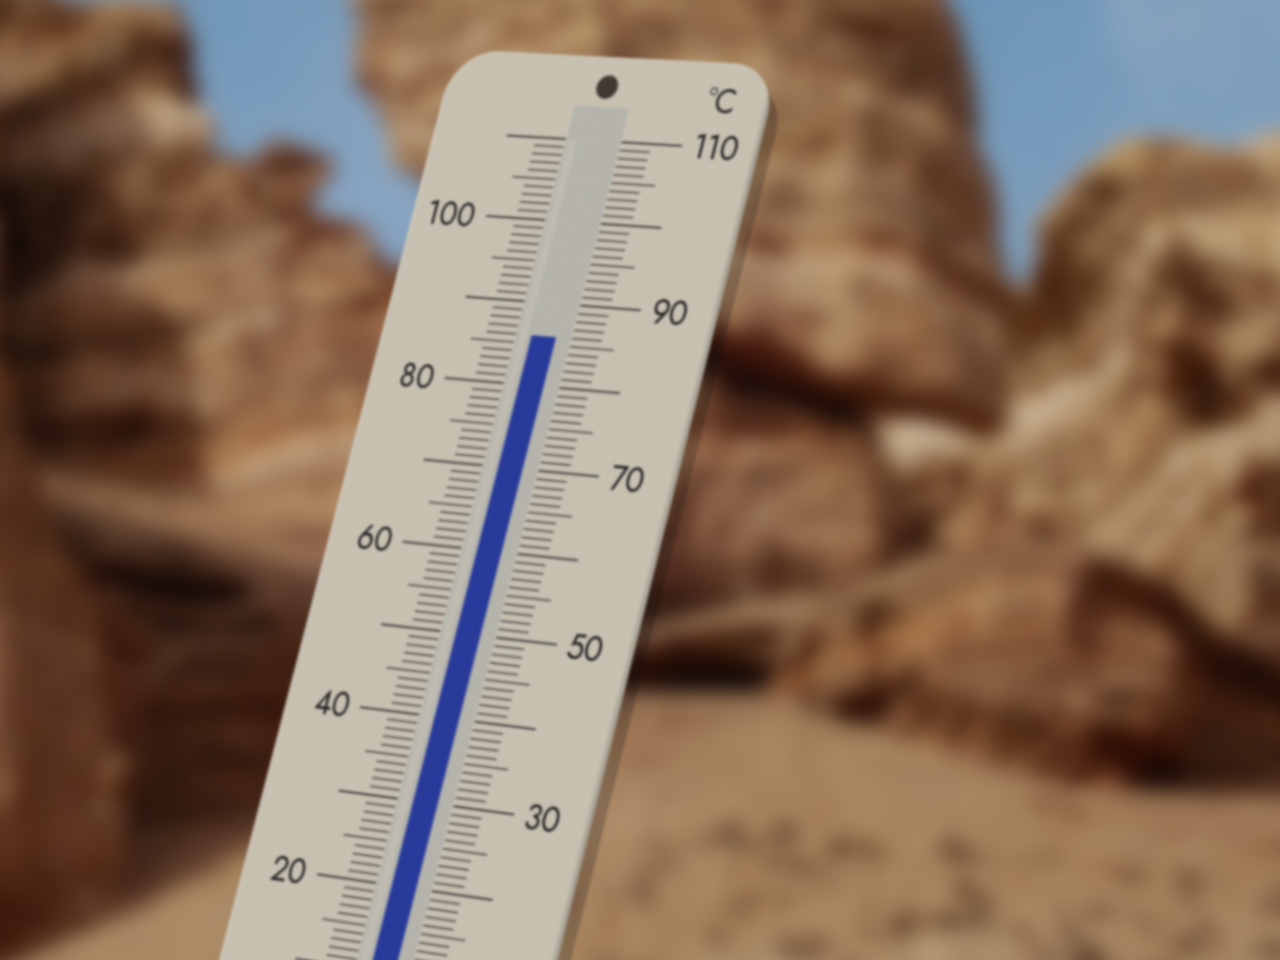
86 °C
